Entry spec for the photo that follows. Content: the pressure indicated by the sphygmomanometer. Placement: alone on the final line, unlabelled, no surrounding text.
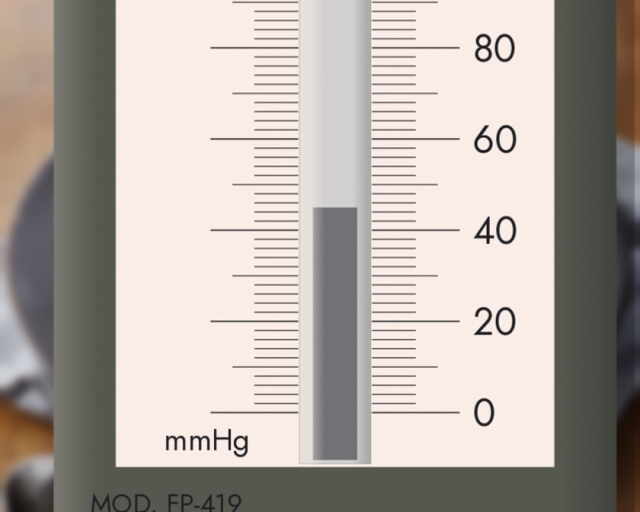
45 mmHg
